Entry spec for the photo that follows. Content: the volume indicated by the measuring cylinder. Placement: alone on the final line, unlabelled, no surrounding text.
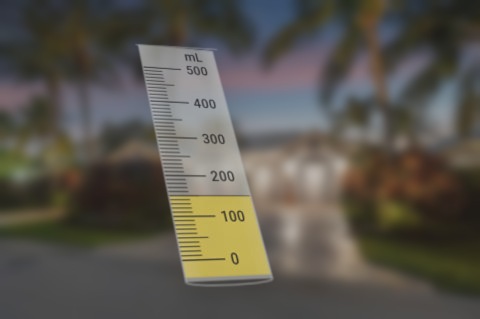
150 mL
